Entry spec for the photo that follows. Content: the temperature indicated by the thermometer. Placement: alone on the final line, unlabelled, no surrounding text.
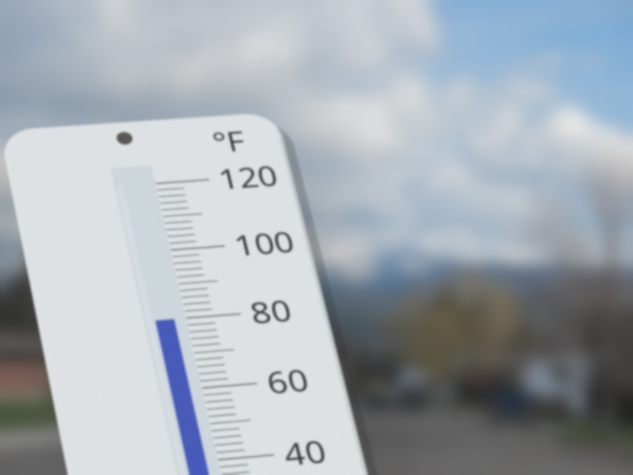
80 °F
